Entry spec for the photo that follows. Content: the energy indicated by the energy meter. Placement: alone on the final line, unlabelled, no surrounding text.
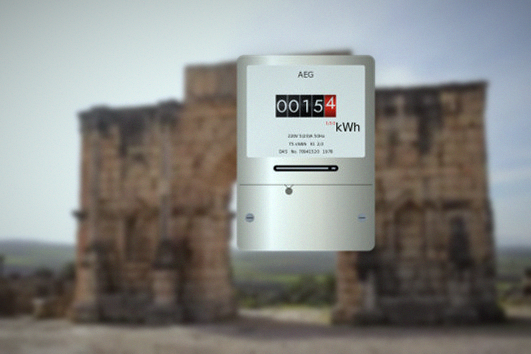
15.4 kWh
